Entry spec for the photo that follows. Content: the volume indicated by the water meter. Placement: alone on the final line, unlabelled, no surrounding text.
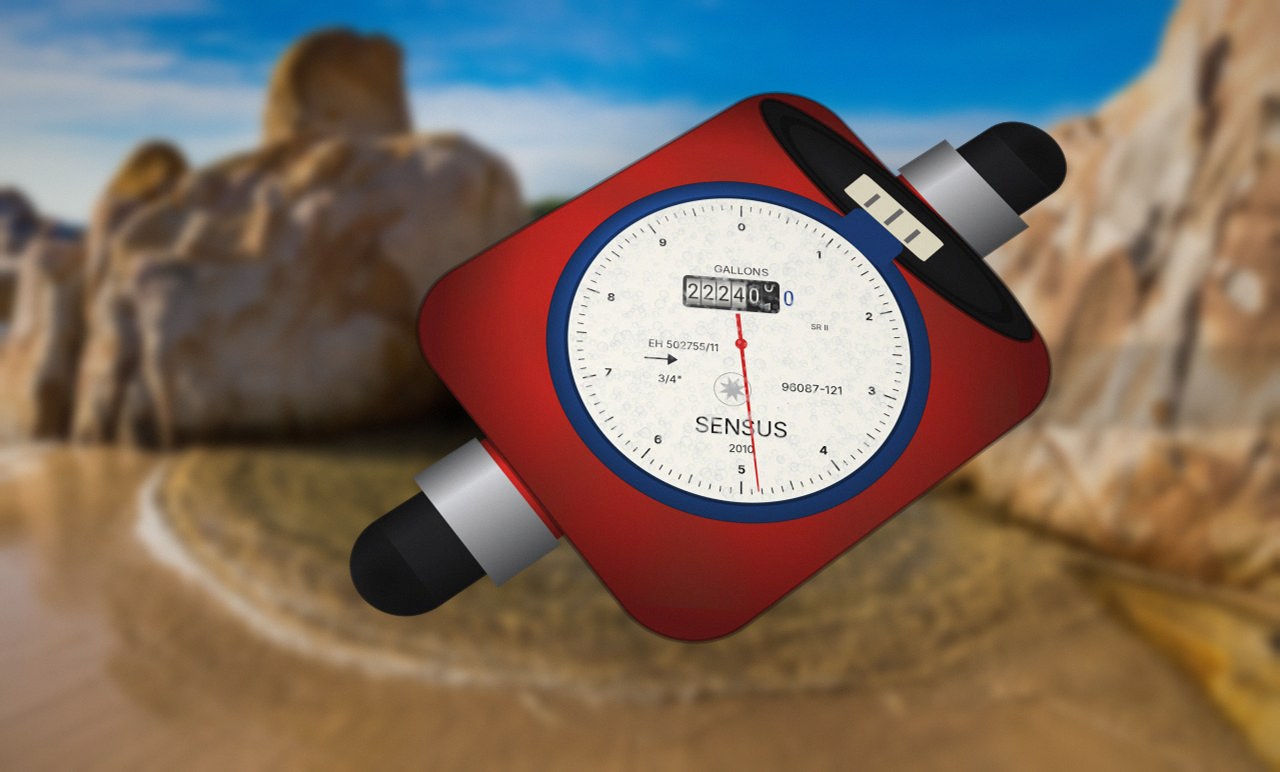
2224004.8 gal
